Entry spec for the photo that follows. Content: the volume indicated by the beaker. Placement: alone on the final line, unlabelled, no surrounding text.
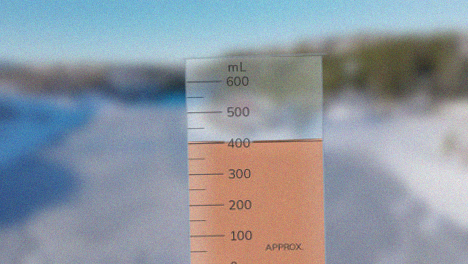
400 mL
